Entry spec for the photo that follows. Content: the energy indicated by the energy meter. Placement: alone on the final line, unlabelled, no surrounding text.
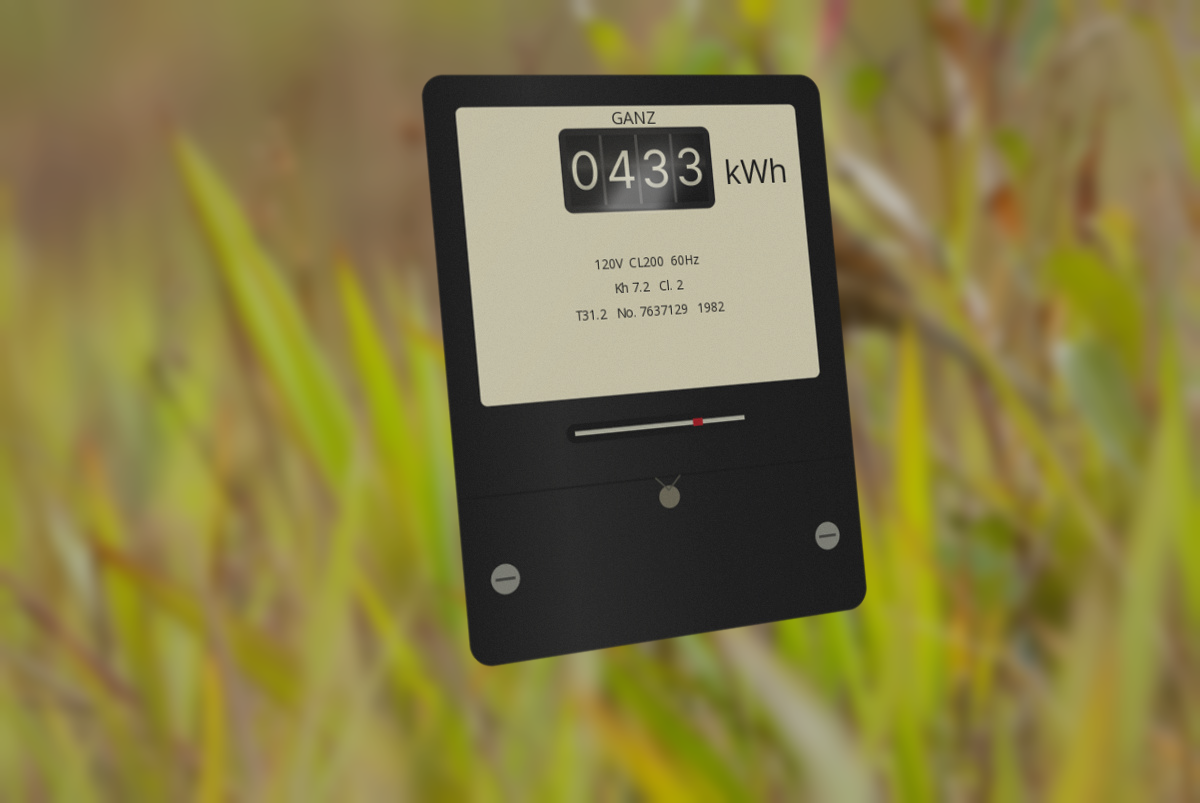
433 kWh
